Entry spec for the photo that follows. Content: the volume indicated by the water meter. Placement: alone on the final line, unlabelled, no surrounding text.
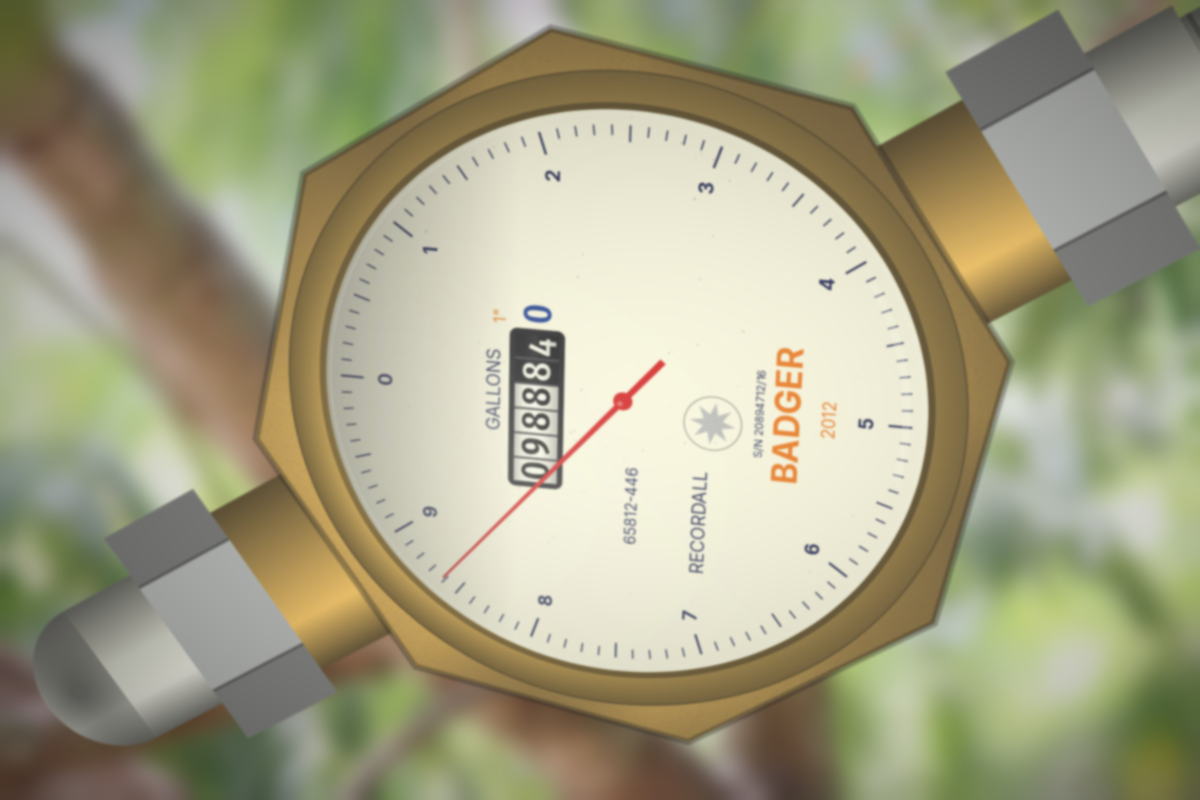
988838.6 gal
